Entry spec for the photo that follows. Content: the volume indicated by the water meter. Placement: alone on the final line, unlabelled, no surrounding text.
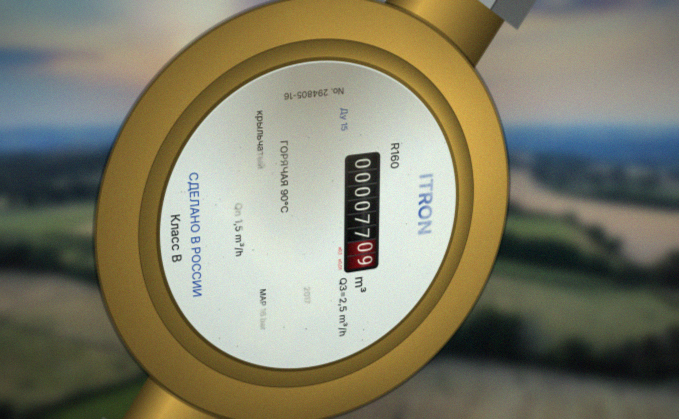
77.09 m³
